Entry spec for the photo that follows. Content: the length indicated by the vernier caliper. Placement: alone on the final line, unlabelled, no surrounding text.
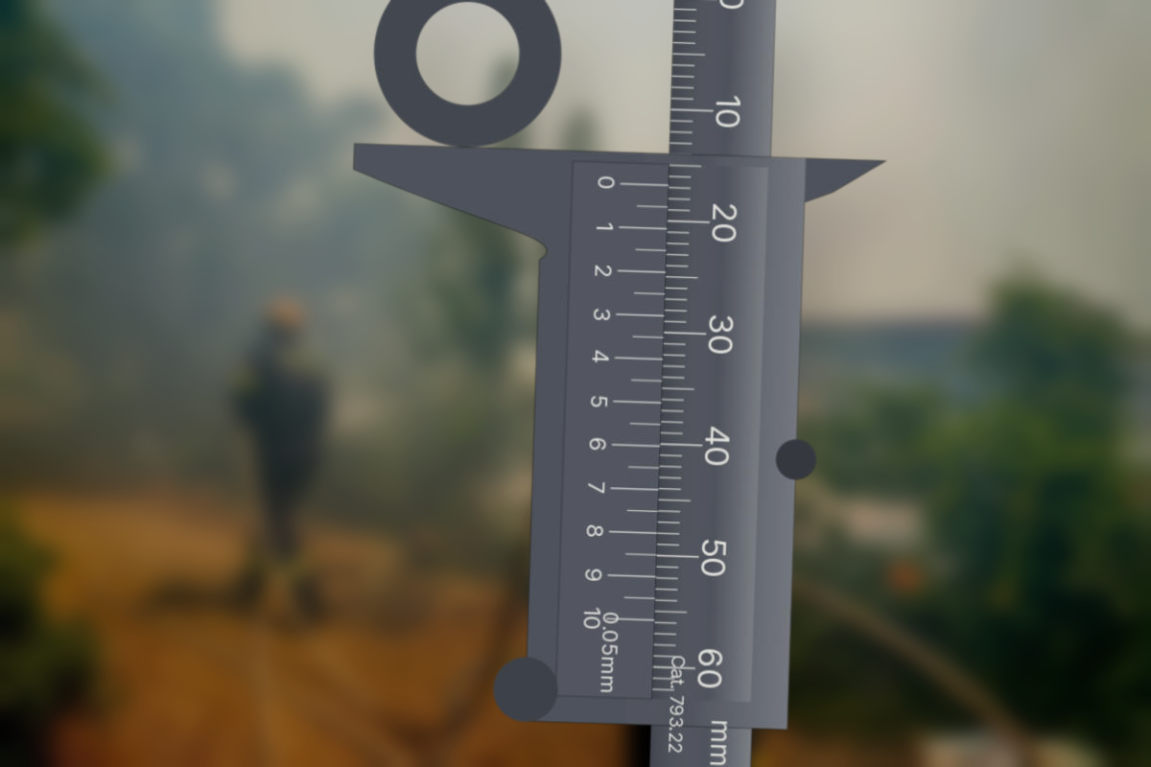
16.8 mm
